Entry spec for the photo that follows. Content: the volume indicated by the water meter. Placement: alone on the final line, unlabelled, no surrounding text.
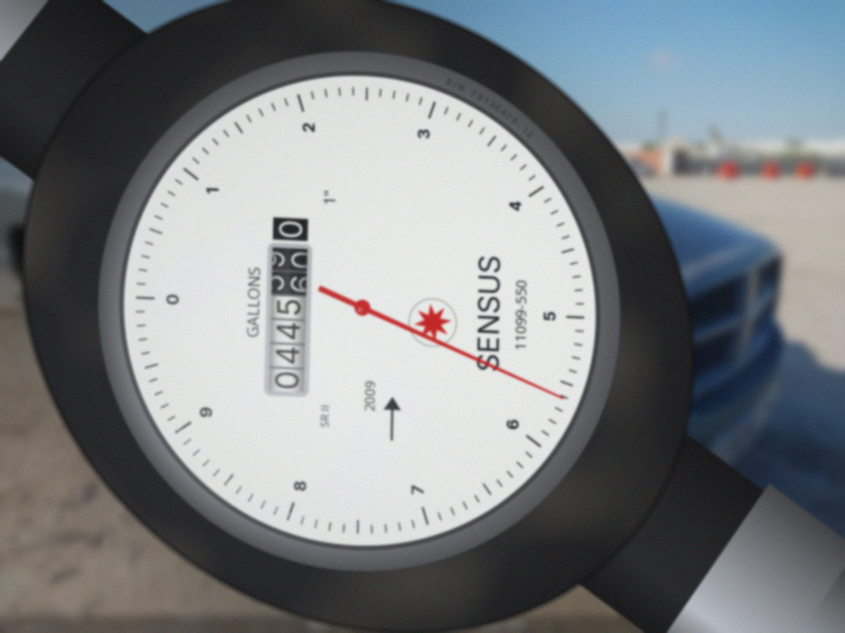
445595.6 gal
